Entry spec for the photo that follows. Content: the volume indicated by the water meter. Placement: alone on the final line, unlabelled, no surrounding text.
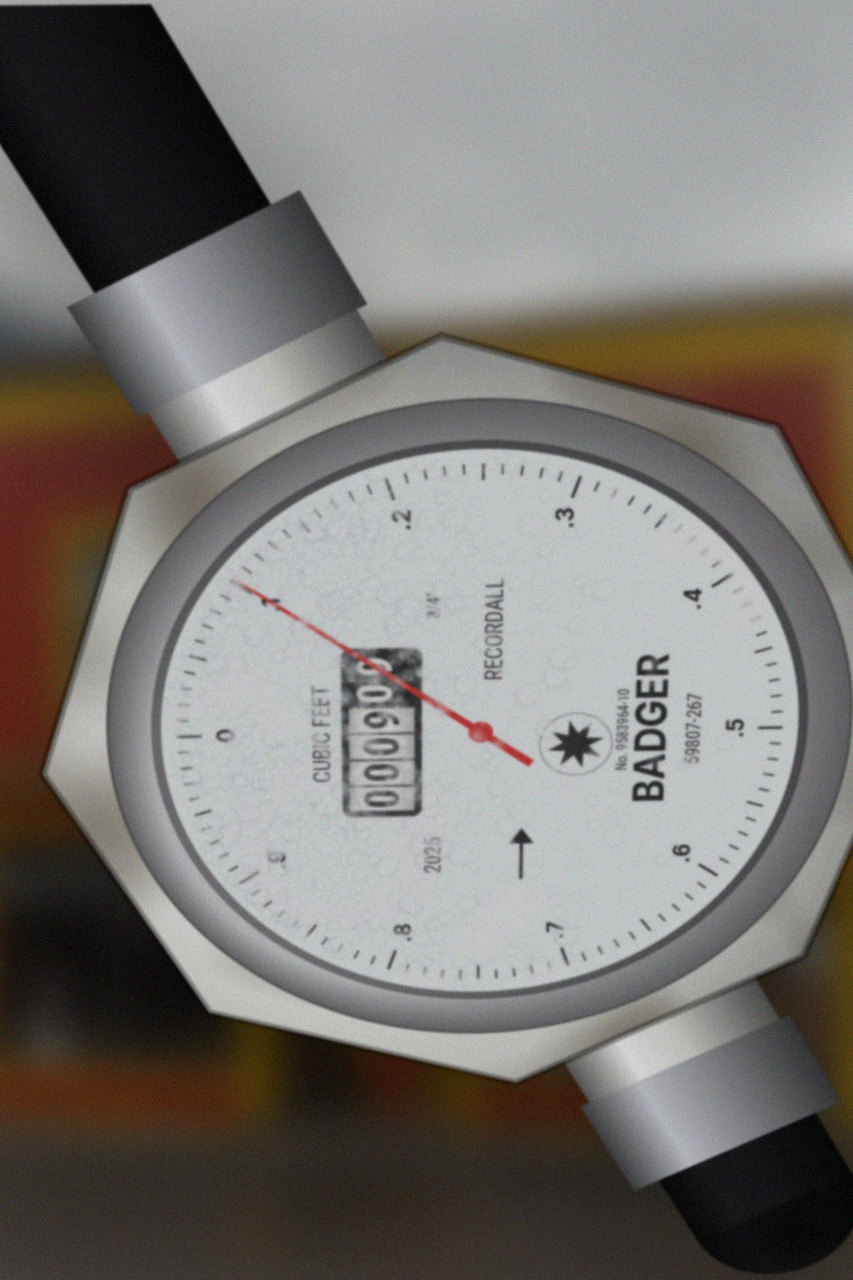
909.10 ft³
